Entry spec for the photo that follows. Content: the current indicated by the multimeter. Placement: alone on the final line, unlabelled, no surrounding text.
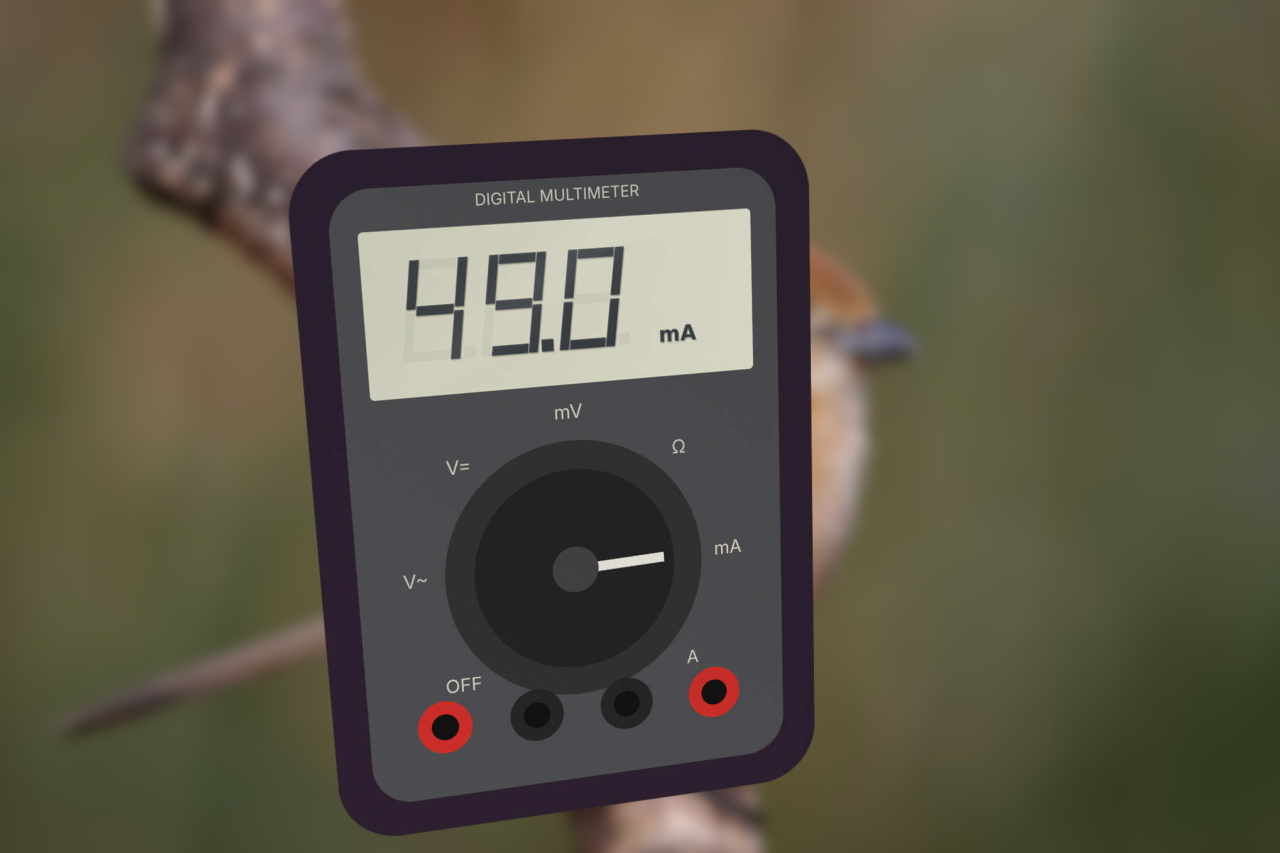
49.0 mA
